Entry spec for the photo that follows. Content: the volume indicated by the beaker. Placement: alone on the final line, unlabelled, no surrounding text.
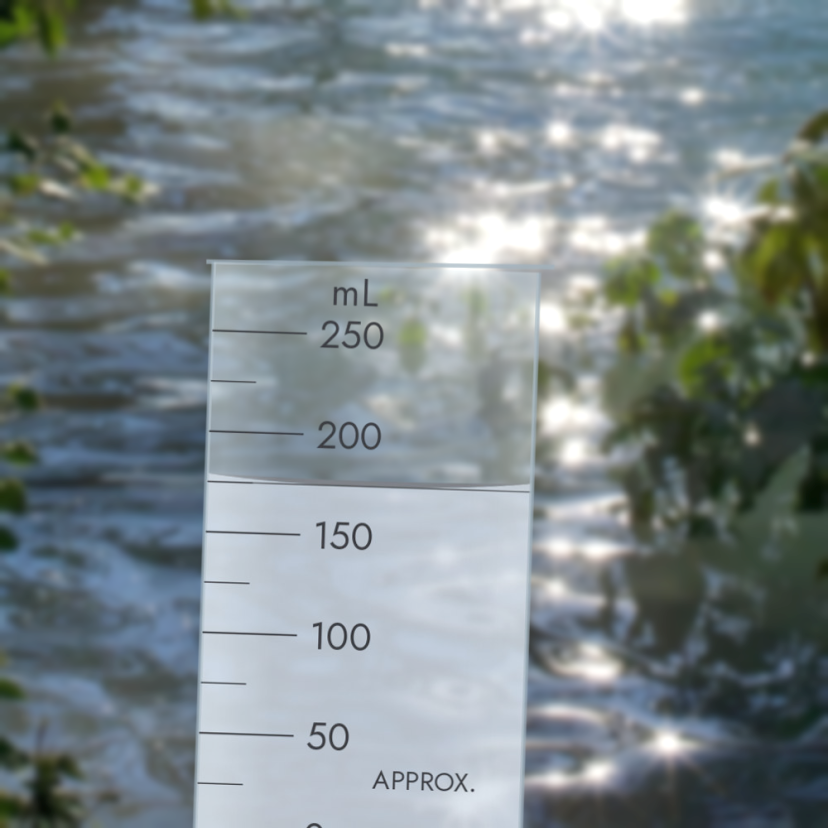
175 mL
